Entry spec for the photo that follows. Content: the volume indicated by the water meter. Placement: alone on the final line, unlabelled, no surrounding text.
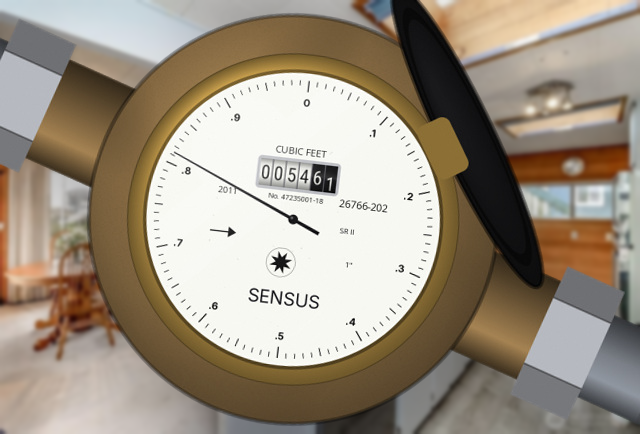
5460.81 ft³
